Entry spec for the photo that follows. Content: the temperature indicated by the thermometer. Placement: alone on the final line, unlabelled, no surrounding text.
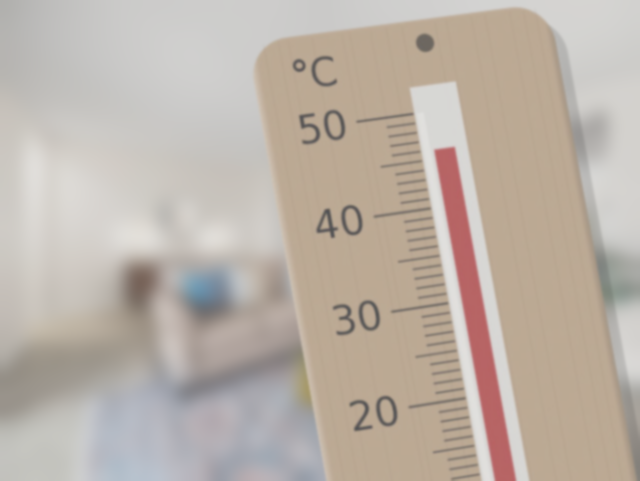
46 °C
